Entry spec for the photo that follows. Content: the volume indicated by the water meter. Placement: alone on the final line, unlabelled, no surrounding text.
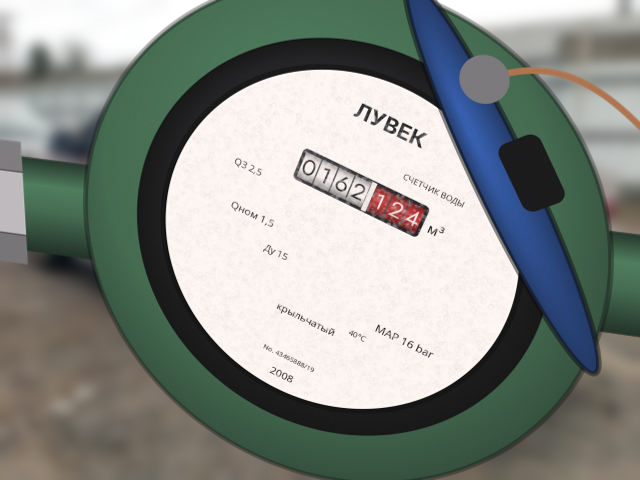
162.124 m³
